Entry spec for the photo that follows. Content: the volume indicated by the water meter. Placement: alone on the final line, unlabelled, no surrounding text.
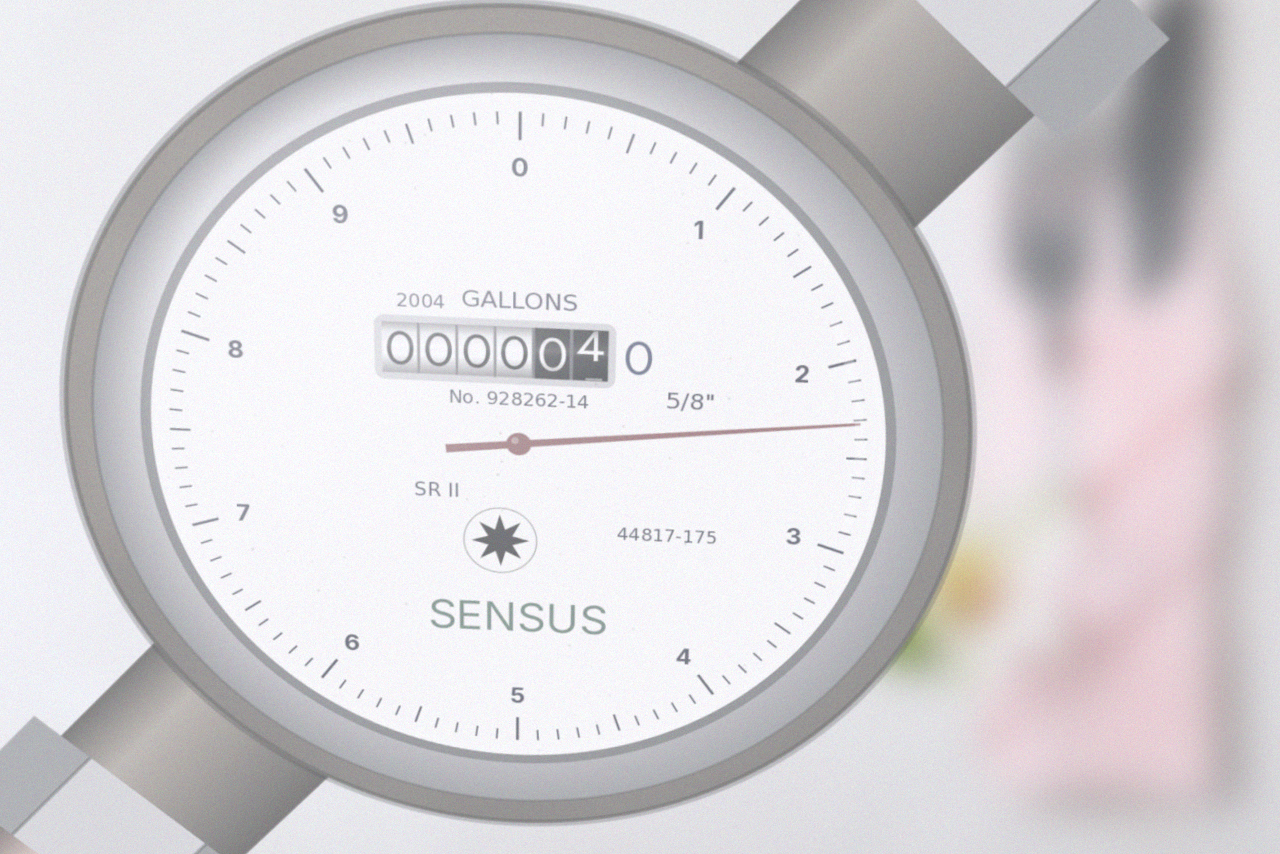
42.3 gal
